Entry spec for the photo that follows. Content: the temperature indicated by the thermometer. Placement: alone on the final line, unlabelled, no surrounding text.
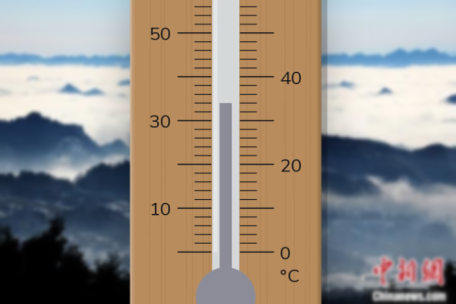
34 °C
